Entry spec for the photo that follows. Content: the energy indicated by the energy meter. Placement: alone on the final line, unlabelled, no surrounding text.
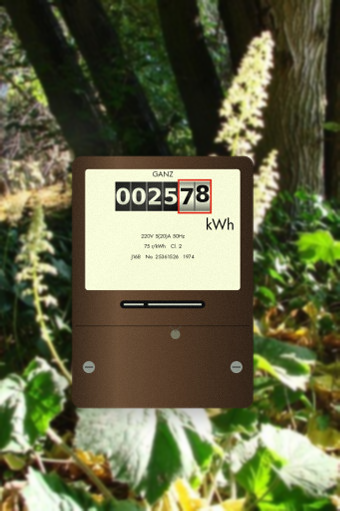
25.78 kWh
